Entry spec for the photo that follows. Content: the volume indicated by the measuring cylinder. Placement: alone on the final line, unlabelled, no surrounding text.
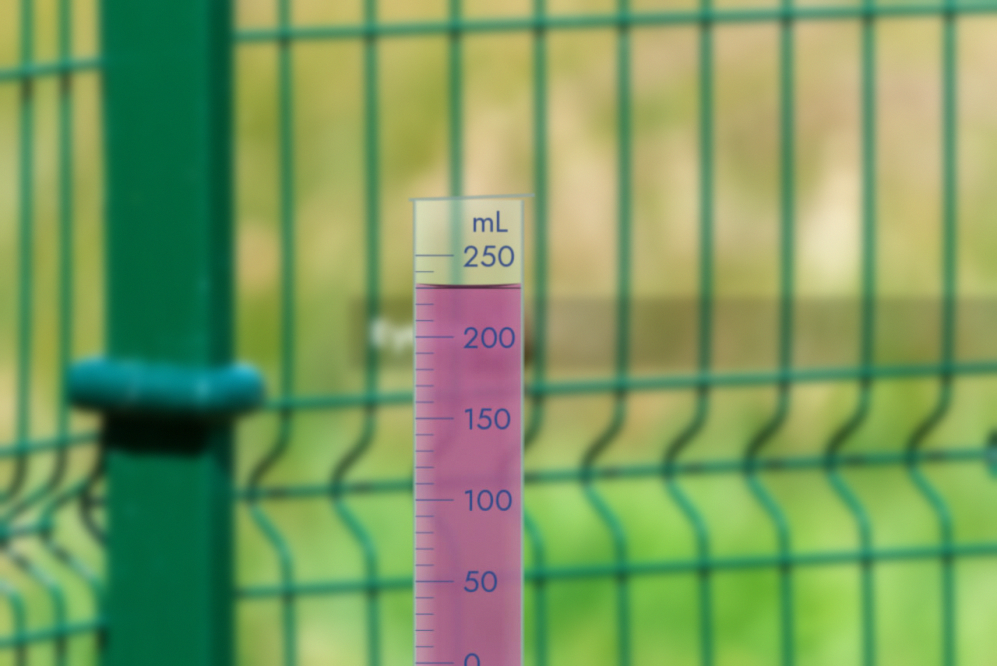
230 mL
